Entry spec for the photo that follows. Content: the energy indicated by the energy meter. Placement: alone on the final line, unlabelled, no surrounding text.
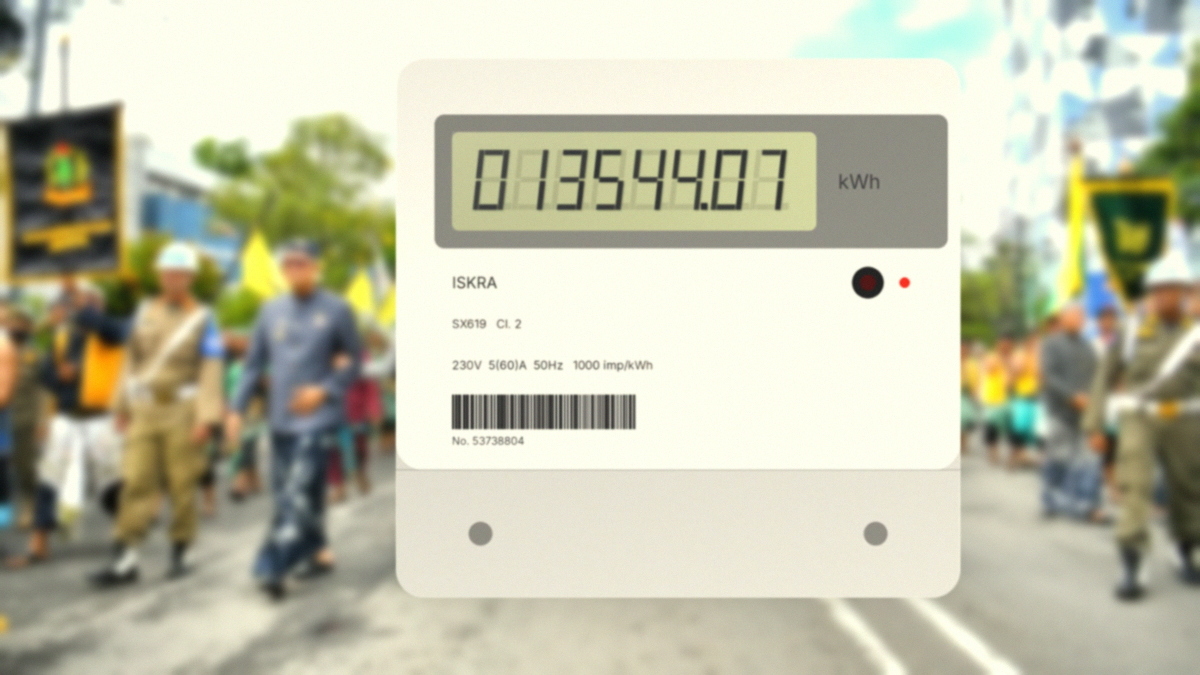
13544.07 kWh
